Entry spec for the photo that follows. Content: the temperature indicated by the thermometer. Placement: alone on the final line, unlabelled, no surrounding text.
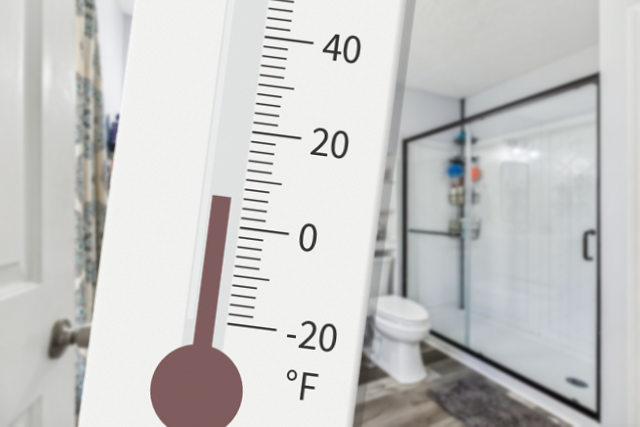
6 °F
